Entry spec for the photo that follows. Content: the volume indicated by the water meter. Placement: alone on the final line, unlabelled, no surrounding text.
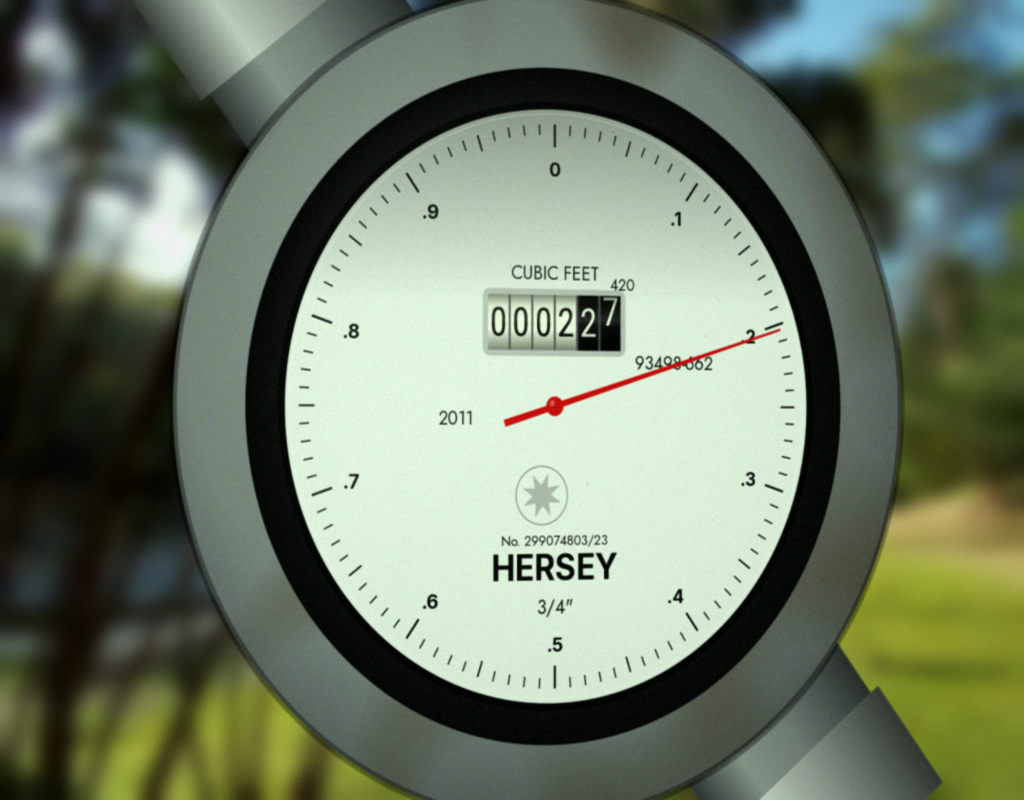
227.20 ft³
